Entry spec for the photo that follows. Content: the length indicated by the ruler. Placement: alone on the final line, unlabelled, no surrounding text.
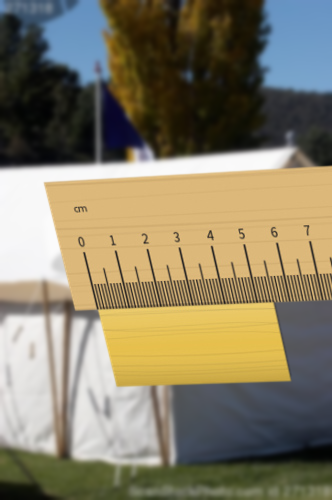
5.5 cm
